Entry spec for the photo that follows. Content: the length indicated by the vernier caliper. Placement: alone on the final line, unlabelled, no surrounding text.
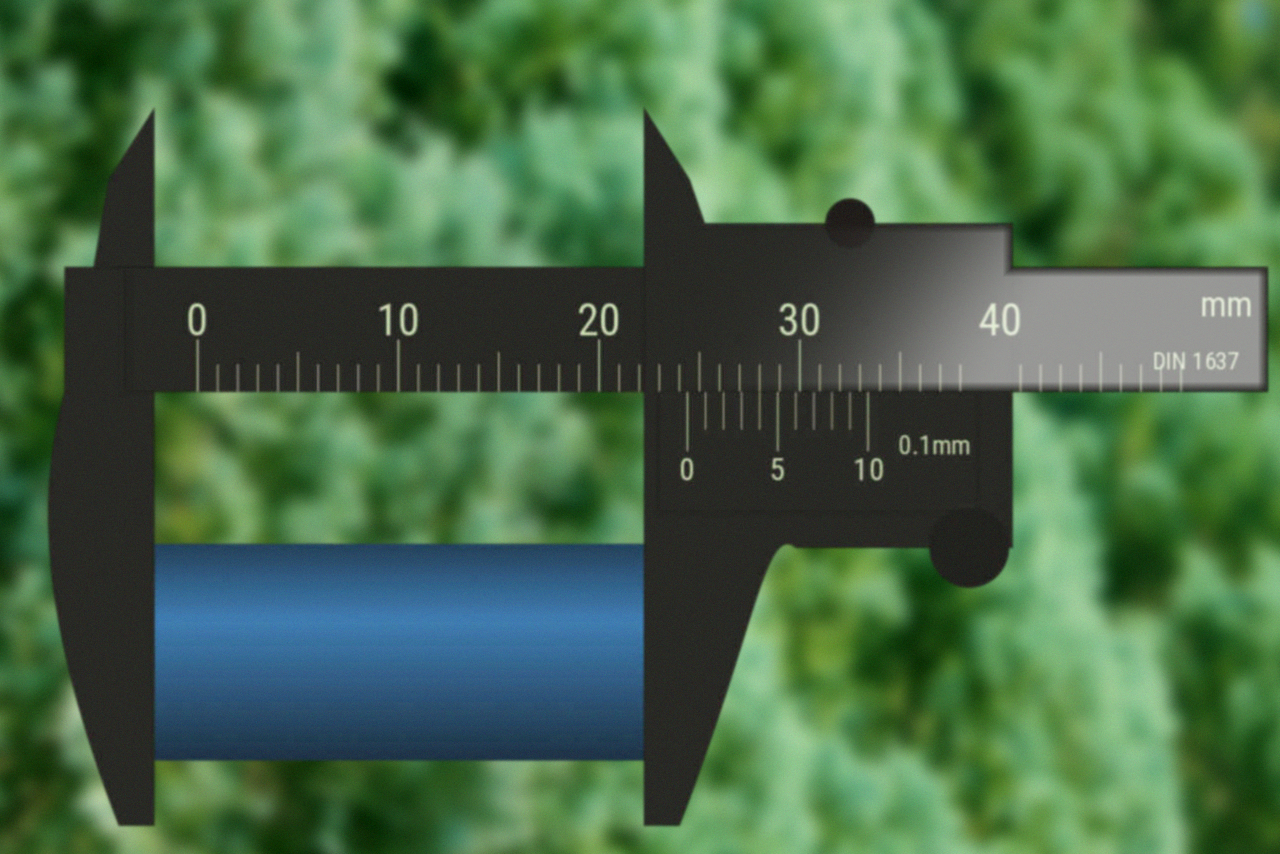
24.4 mm
